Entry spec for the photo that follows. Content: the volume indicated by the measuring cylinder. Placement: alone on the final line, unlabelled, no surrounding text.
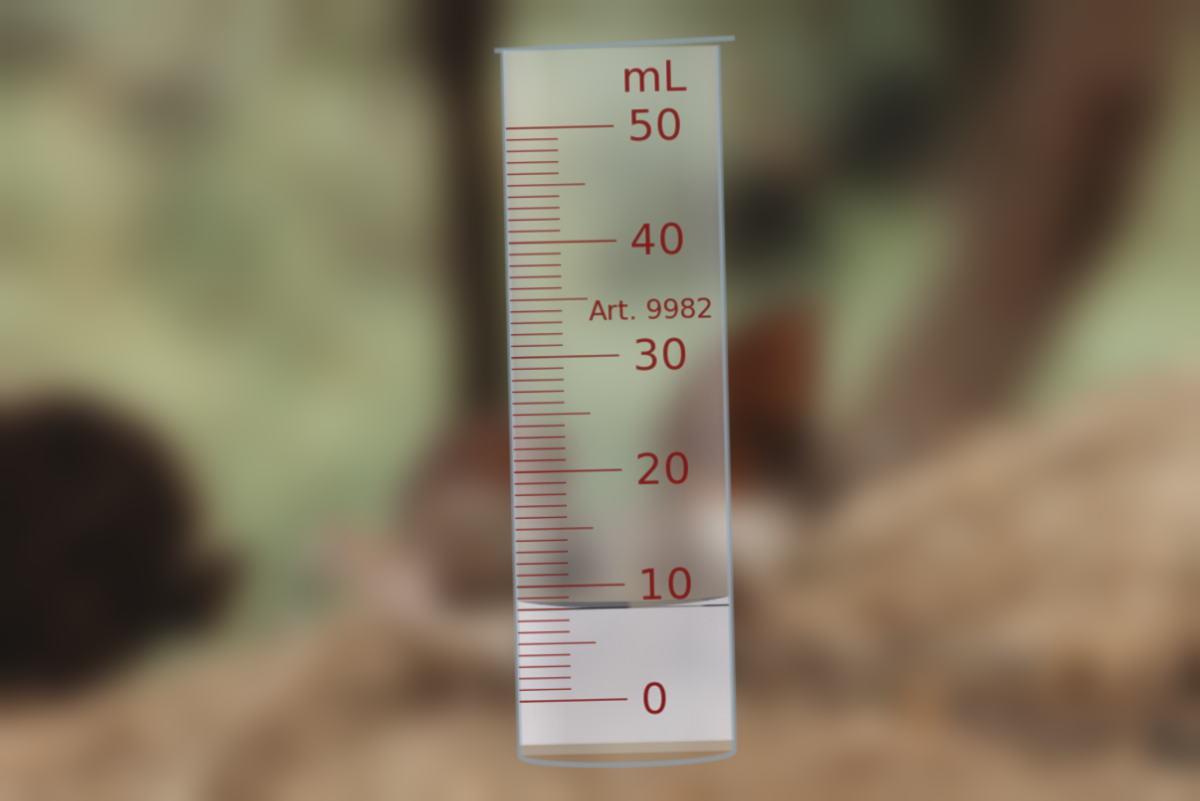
8 mL
